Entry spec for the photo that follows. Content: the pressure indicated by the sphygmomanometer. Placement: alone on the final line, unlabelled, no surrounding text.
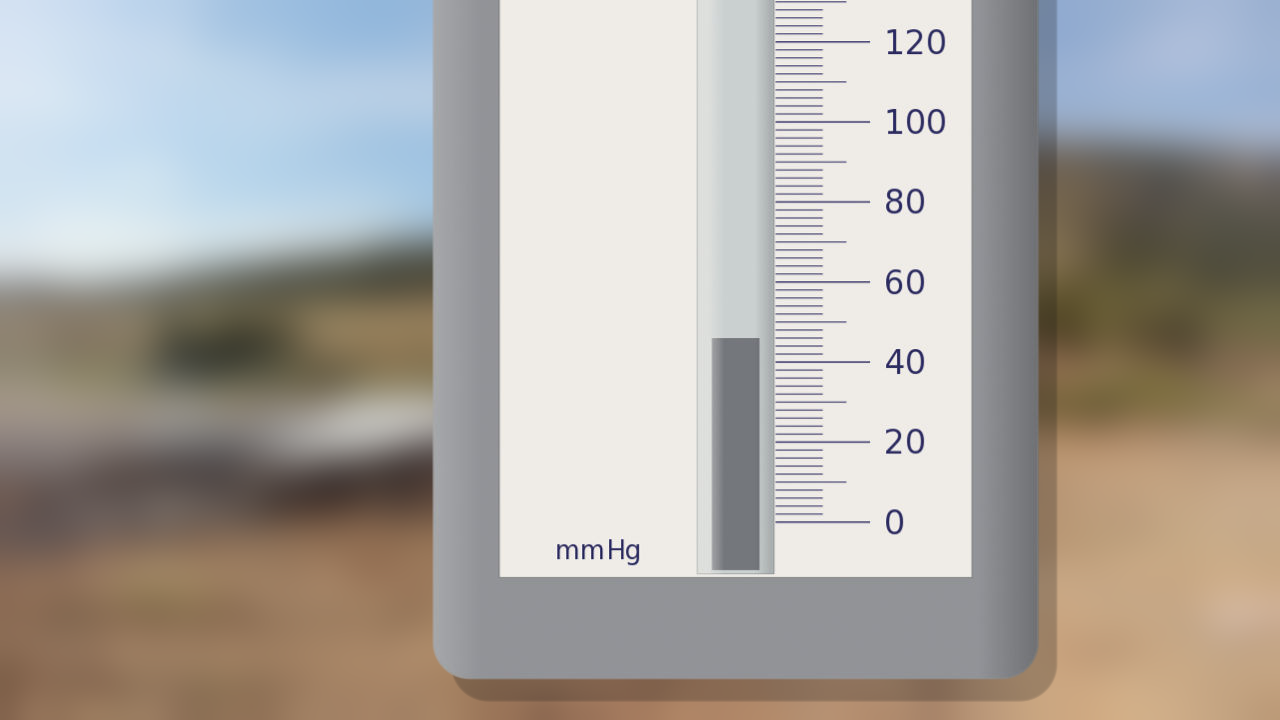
46 mmHg
